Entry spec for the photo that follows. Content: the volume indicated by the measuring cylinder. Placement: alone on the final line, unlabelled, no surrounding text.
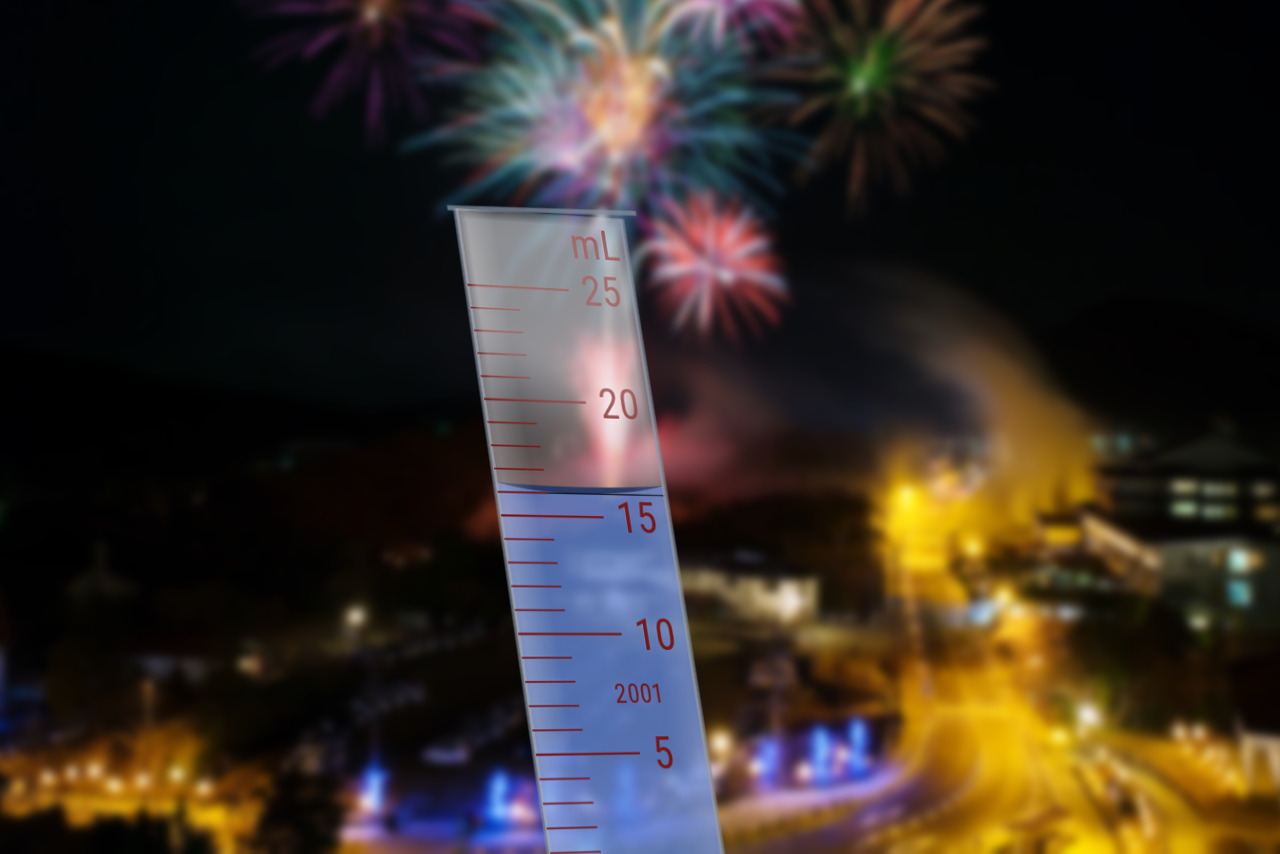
16 mL
